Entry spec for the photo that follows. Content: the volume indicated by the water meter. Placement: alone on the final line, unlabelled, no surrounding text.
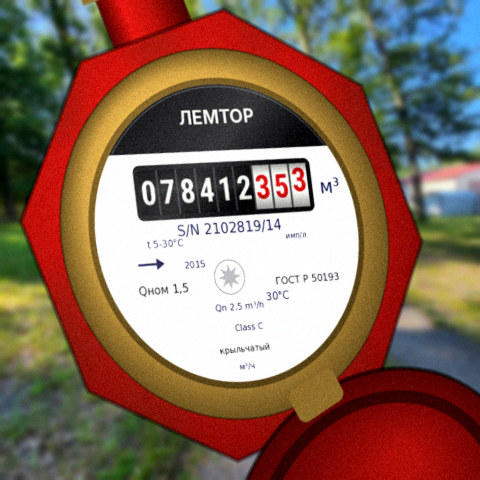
78412.353 m³
